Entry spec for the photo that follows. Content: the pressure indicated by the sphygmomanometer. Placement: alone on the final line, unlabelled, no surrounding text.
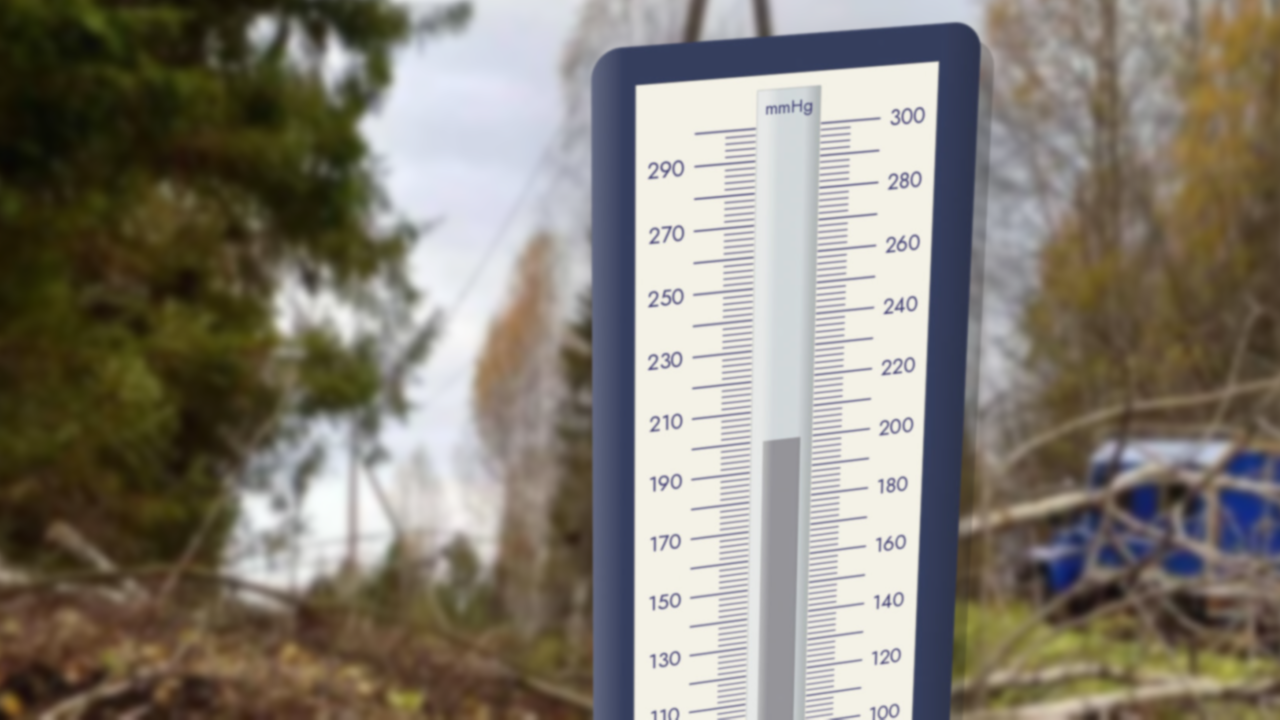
200 mmHg
